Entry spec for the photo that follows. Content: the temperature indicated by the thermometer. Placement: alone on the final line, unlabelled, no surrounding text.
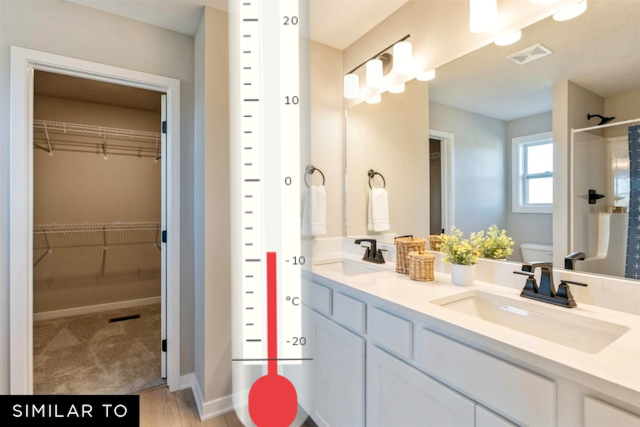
-9 °C
